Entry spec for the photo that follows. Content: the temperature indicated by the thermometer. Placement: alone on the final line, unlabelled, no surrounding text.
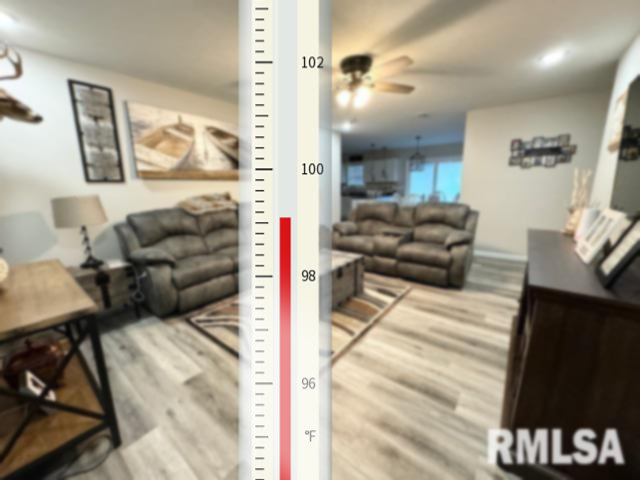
99.1 °F
